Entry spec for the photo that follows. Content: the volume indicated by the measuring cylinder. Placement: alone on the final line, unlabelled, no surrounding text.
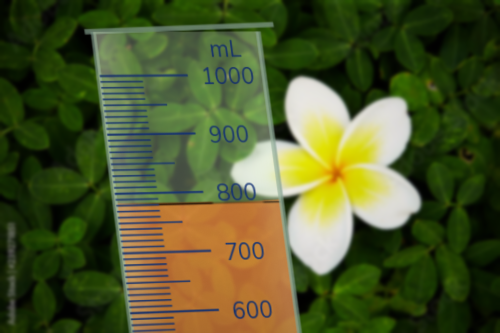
780 mL
